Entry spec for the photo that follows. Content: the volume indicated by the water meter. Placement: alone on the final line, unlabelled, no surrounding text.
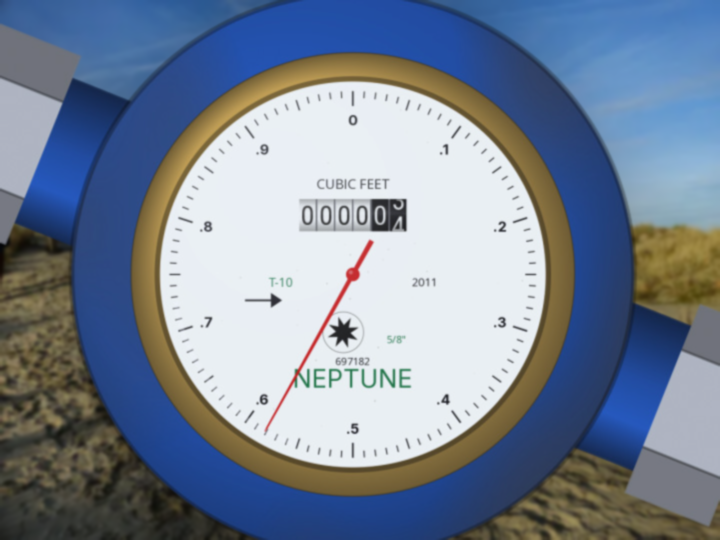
3.58 ft³
